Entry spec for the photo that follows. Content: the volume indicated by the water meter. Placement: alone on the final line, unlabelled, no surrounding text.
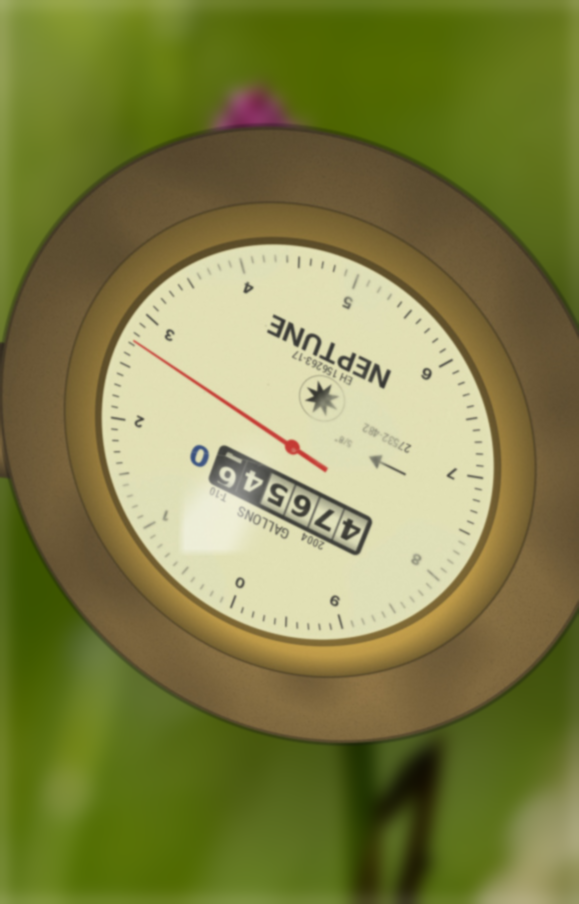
4765462.7 gal
